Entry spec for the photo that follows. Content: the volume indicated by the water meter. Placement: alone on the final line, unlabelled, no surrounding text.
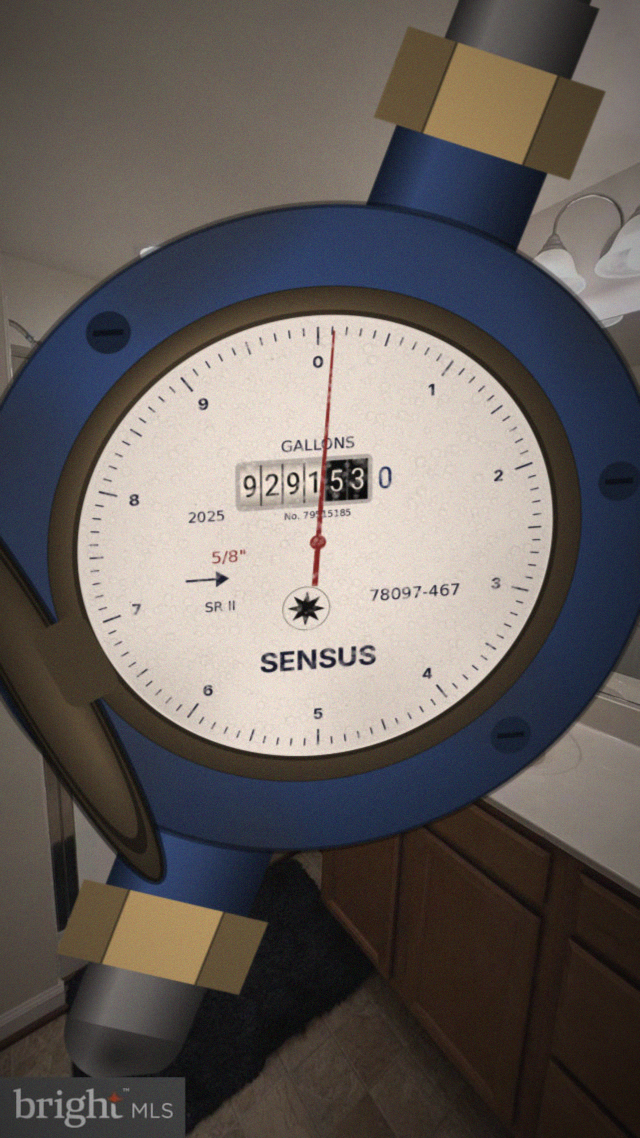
9291530.1 gal
